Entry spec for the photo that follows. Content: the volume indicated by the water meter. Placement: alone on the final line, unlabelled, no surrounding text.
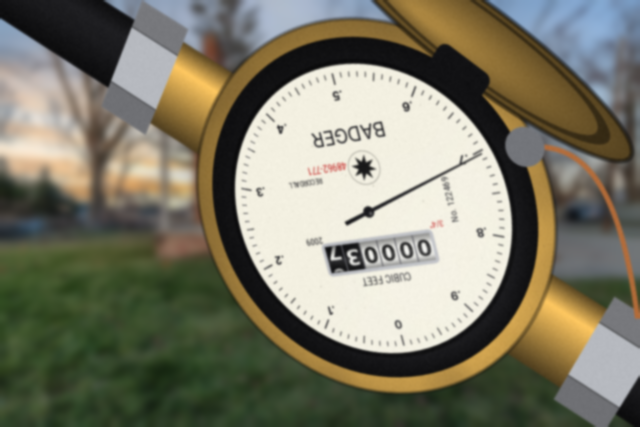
36.70 ft³
